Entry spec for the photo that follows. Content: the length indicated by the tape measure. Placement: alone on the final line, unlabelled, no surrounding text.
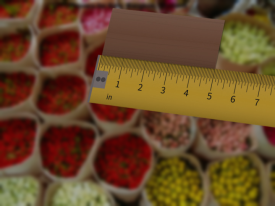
5 in
